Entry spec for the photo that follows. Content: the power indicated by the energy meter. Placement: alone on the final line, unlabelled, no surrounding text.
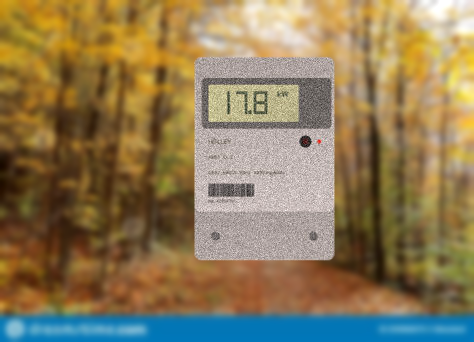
17.8 kW
